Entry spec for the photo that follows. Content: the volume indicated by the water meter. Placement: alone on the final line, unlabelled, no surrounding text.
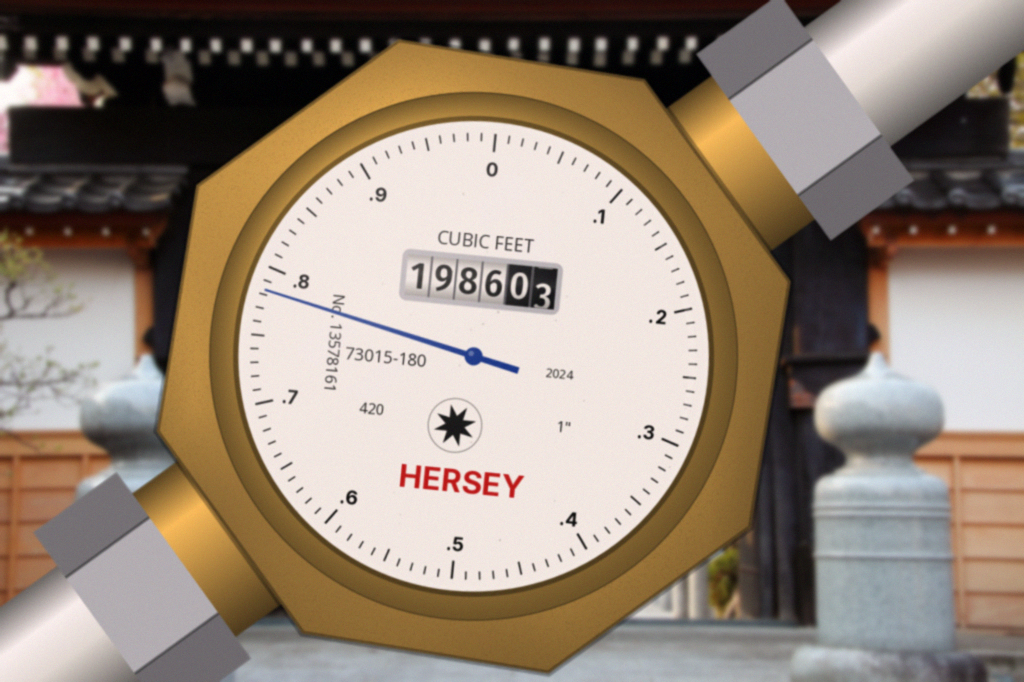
198602.78 ft³
